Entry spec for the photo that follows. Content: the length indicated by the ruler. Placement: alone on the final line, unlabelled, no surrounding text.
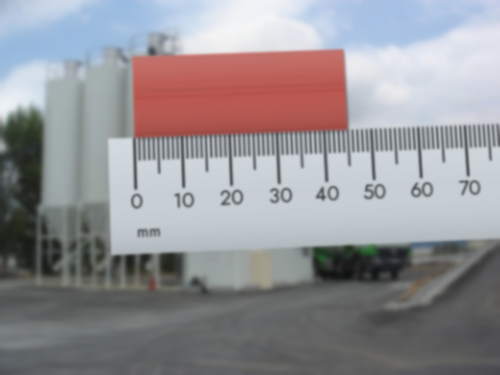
45 mm
